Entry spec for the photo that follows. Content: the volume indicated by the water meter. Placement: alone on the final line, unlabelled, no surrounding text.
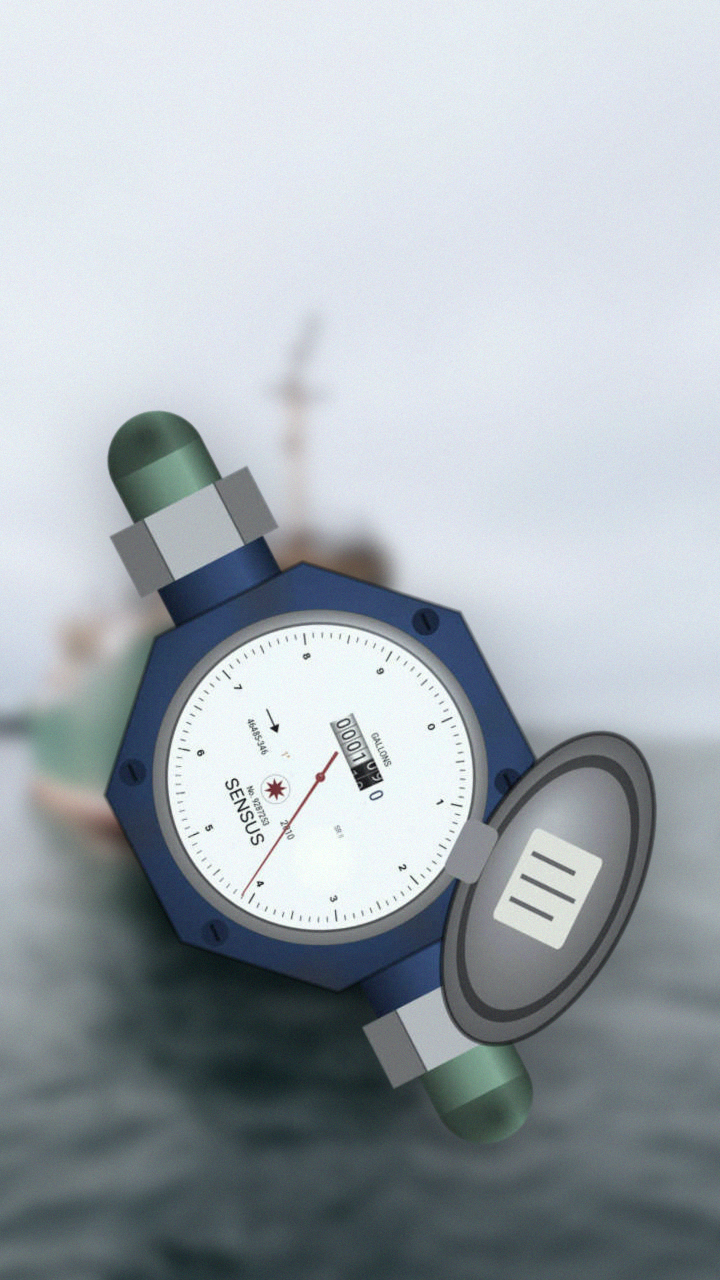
1094.1 gal
